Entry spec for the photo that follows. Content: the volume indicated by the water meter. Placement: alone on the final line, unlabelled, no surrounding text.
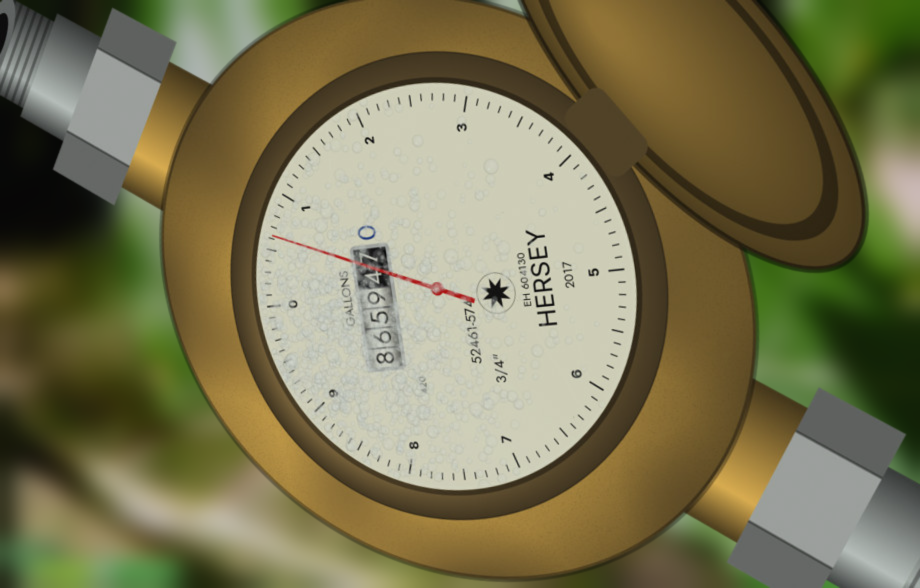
8659470.6 gal
